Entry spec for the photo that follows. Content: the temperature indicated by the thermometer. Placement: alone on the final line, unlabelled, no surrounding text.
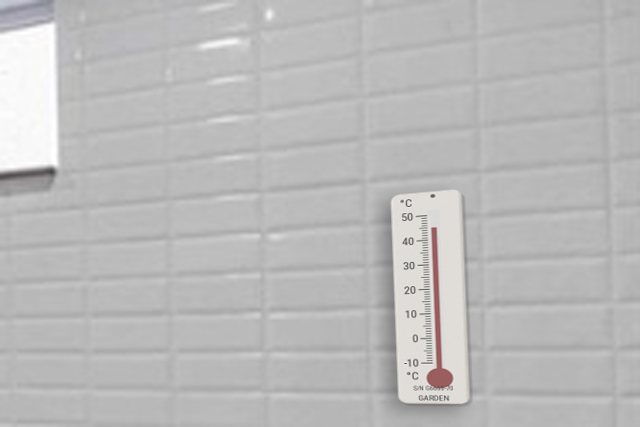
45 °C
